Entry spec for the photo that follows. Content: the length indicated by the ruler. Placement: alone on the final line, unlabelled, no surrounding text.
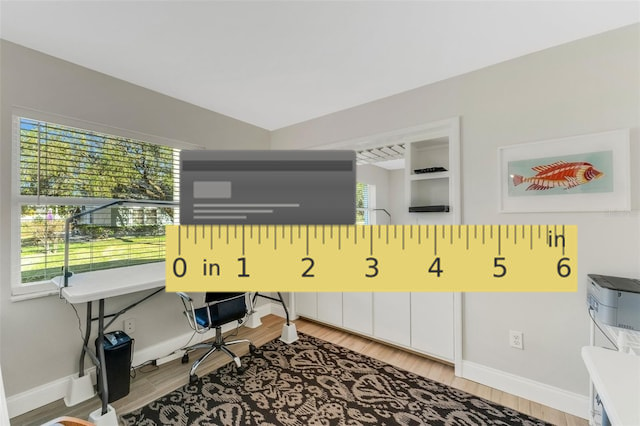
2.75 in
